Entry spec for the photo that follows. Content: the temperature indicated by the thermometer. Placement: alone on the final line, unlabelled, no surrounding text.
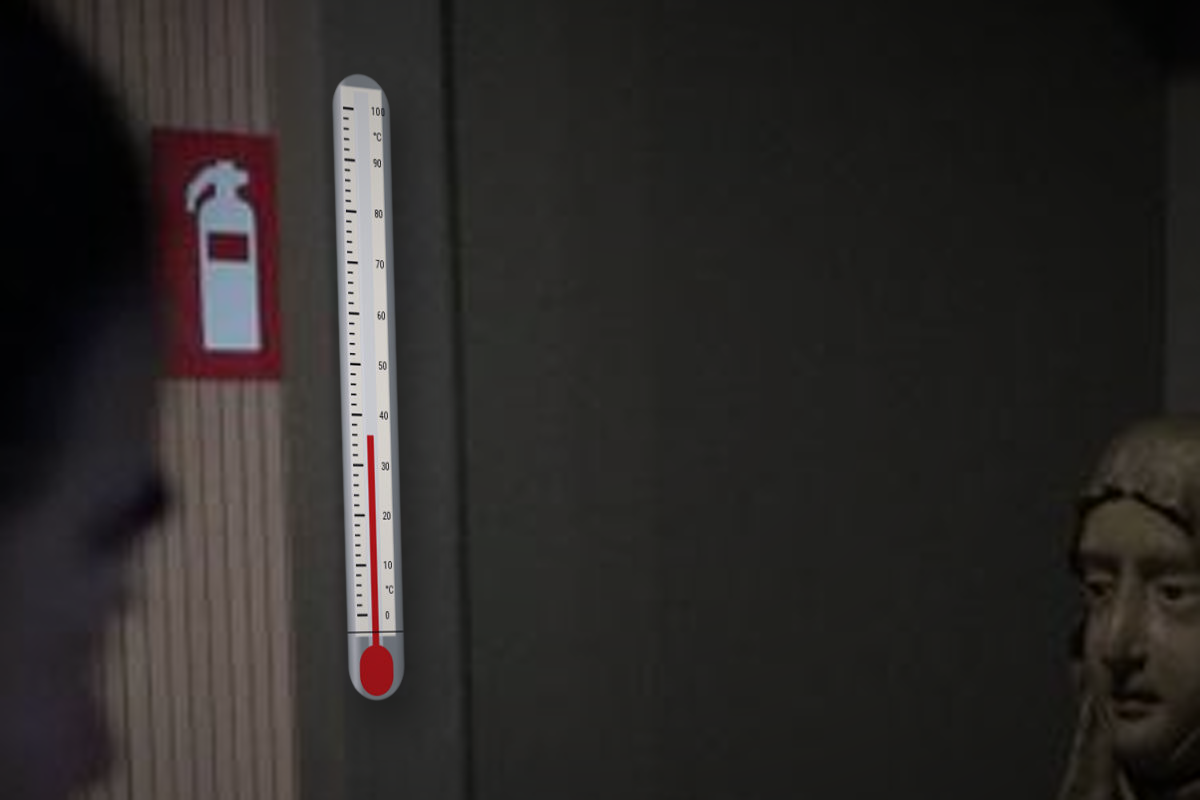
36 °C
